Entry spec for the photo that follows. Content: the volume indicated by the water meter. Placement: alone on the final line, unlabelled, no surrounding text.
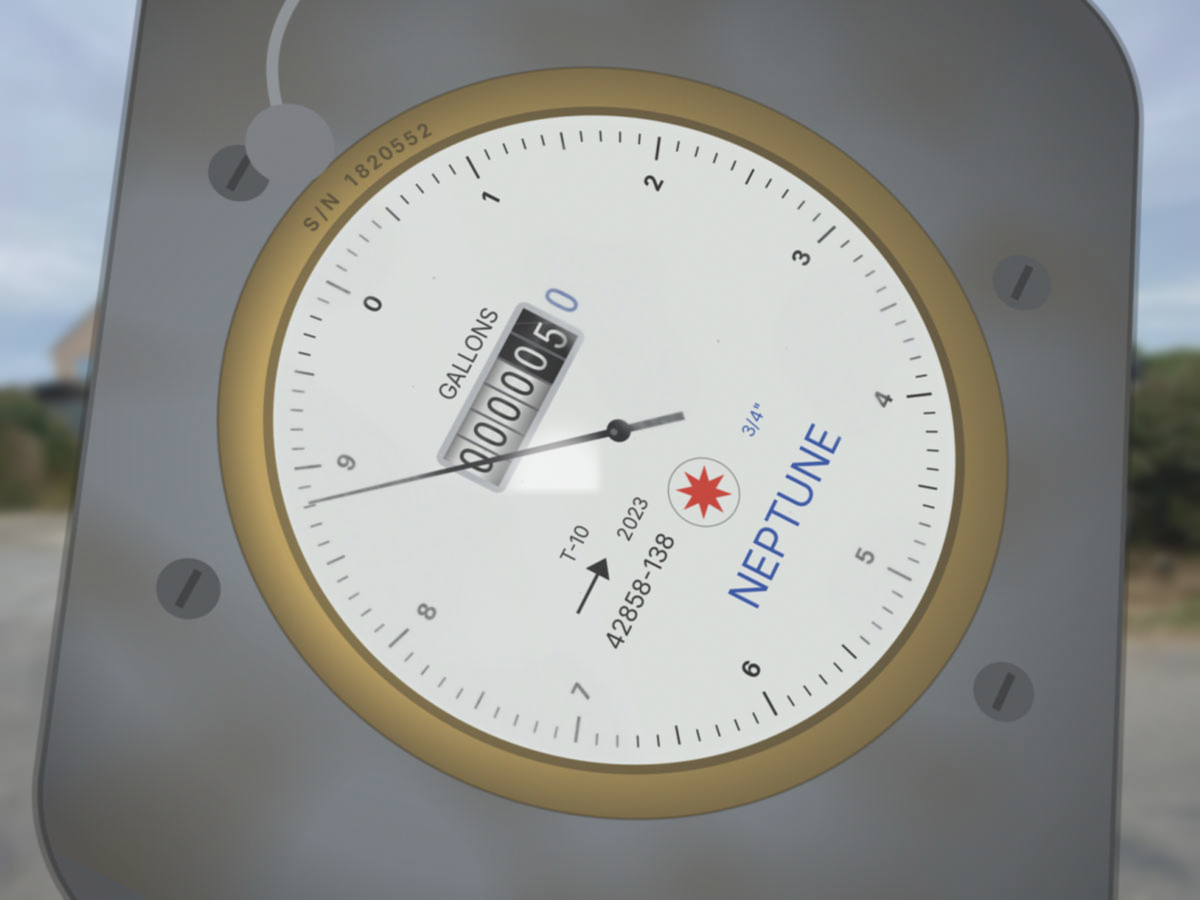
48.8 gal
